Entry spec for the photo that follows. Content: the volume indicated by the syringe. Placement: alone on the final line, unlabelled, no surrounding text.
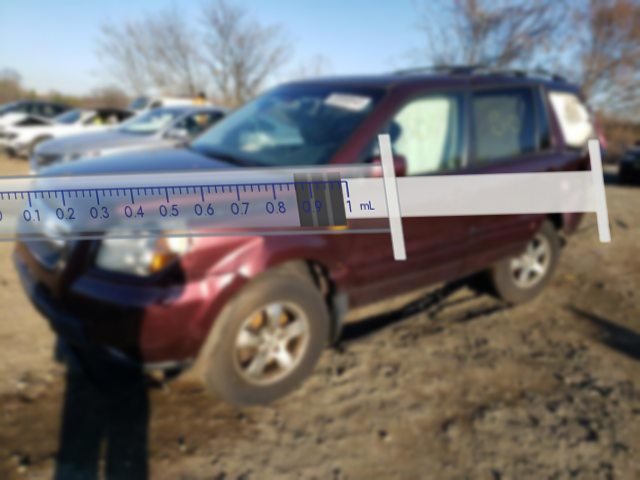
0.86 mL
